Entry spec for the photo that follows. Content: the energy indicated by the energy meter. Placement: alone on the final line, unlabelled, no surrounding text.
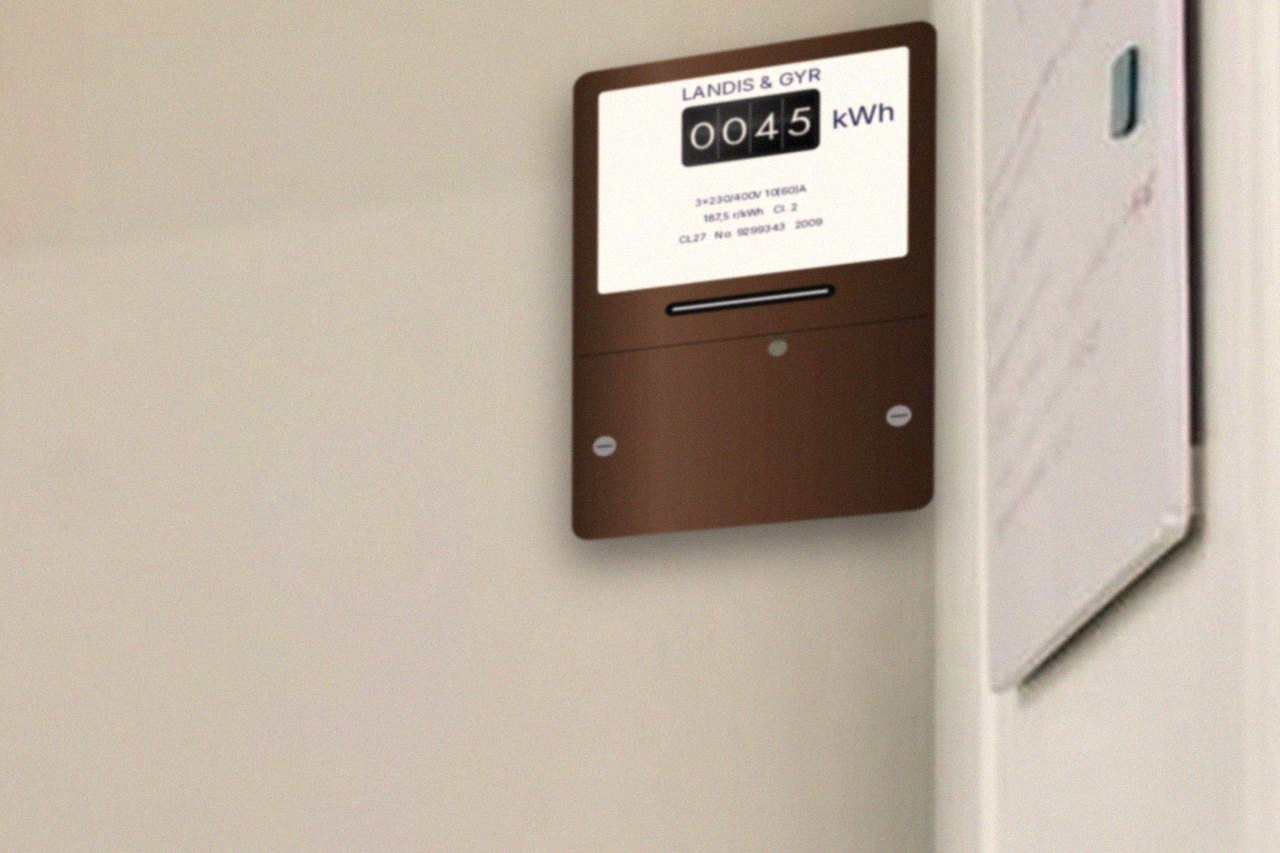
45 kWh
